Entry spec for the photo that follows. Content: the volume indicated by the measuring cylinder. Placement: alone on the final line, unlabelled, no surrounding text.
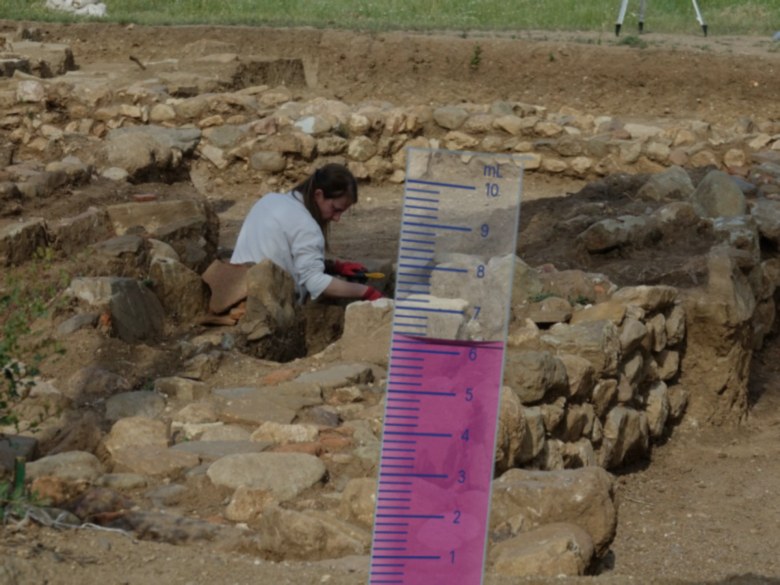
6.2 mL
